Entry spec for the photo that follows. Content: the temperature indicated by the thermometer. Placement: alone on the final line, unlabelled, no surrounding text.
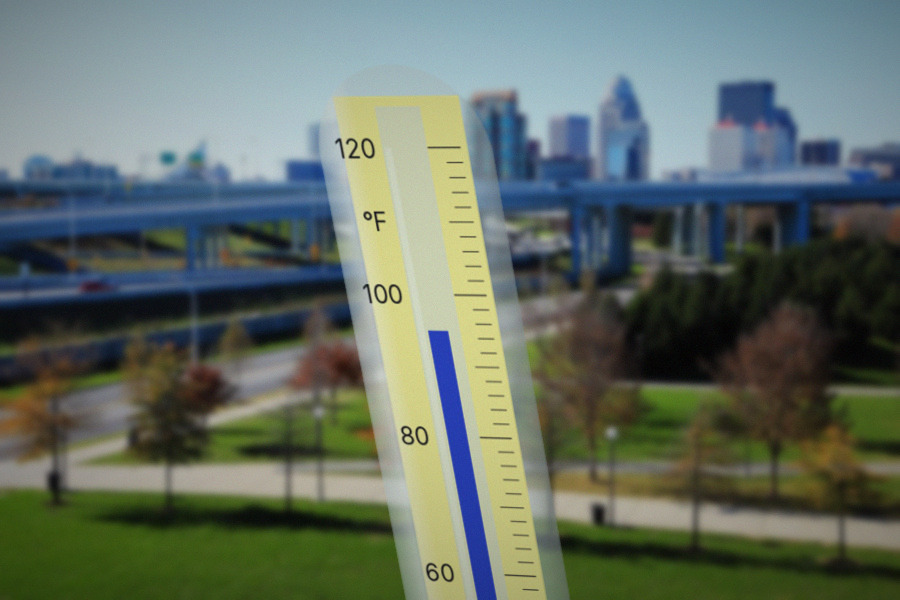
95 °F
